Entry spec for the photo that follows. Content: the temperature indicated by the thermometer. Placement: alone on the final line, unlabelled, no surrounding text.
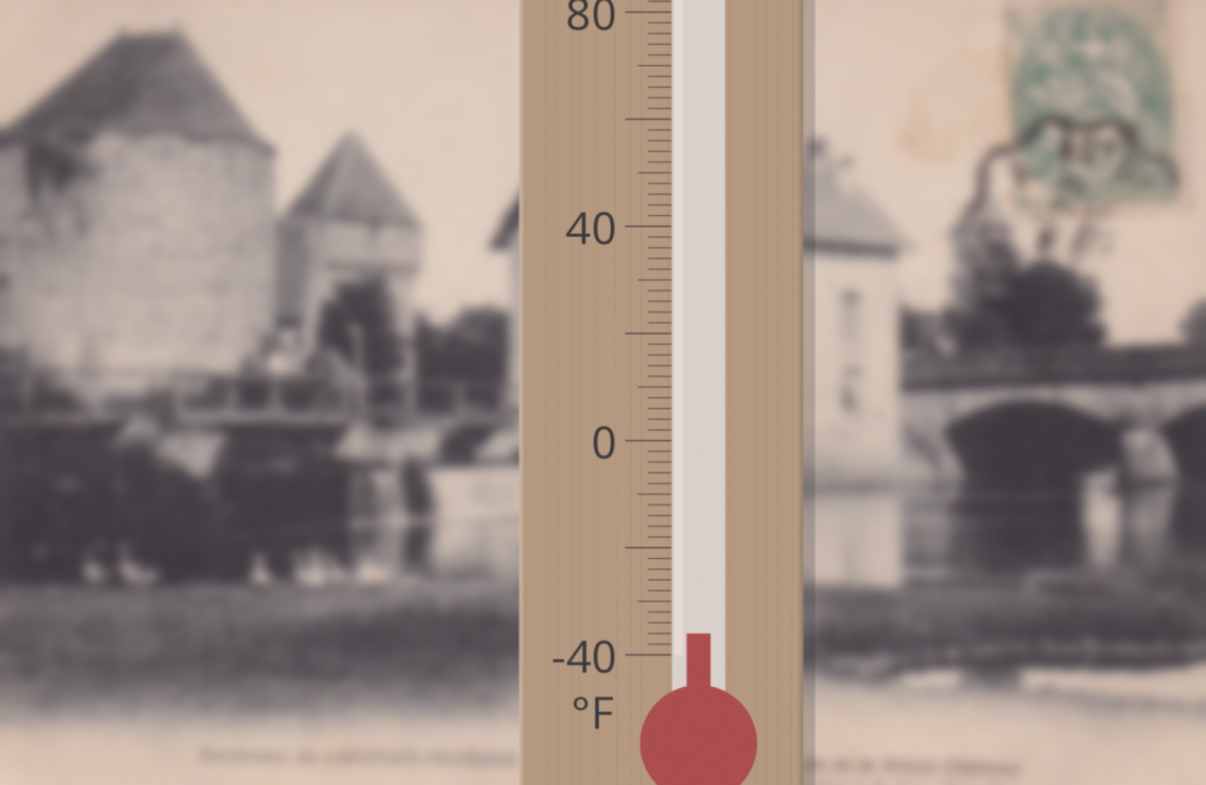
-36 °F
